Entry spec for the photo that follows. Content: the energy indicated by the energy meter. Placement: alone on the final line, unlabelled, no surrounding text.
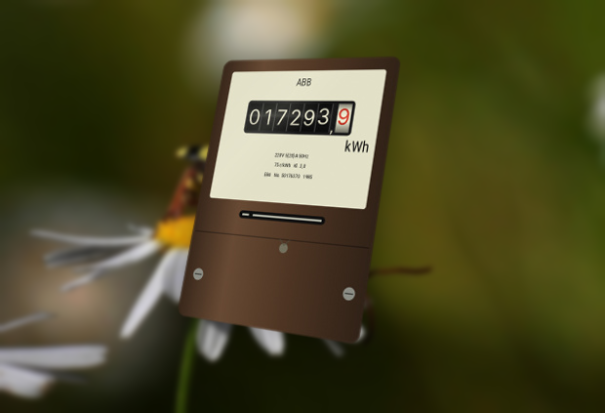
17293.9 kWh
